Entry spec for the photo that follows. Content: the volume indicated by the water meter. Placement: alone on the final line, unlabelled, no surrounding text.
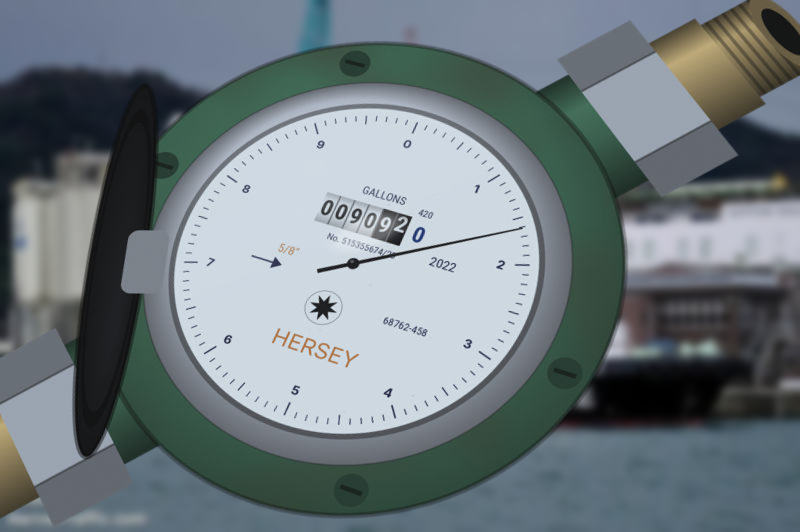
90921.6 gal
